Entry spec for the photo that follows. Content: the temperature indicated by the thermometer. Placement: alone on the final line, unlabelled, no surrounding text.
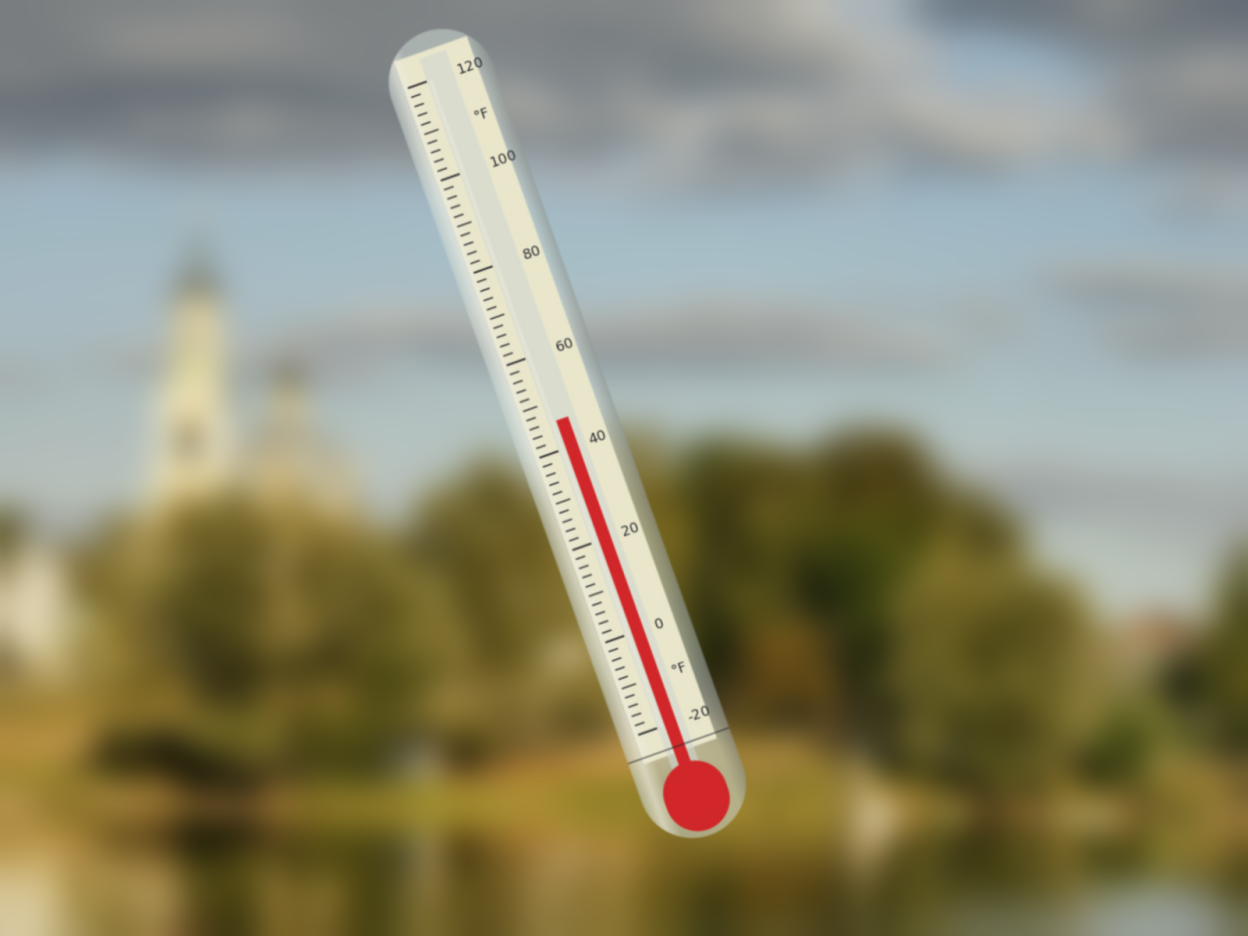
46 °F
